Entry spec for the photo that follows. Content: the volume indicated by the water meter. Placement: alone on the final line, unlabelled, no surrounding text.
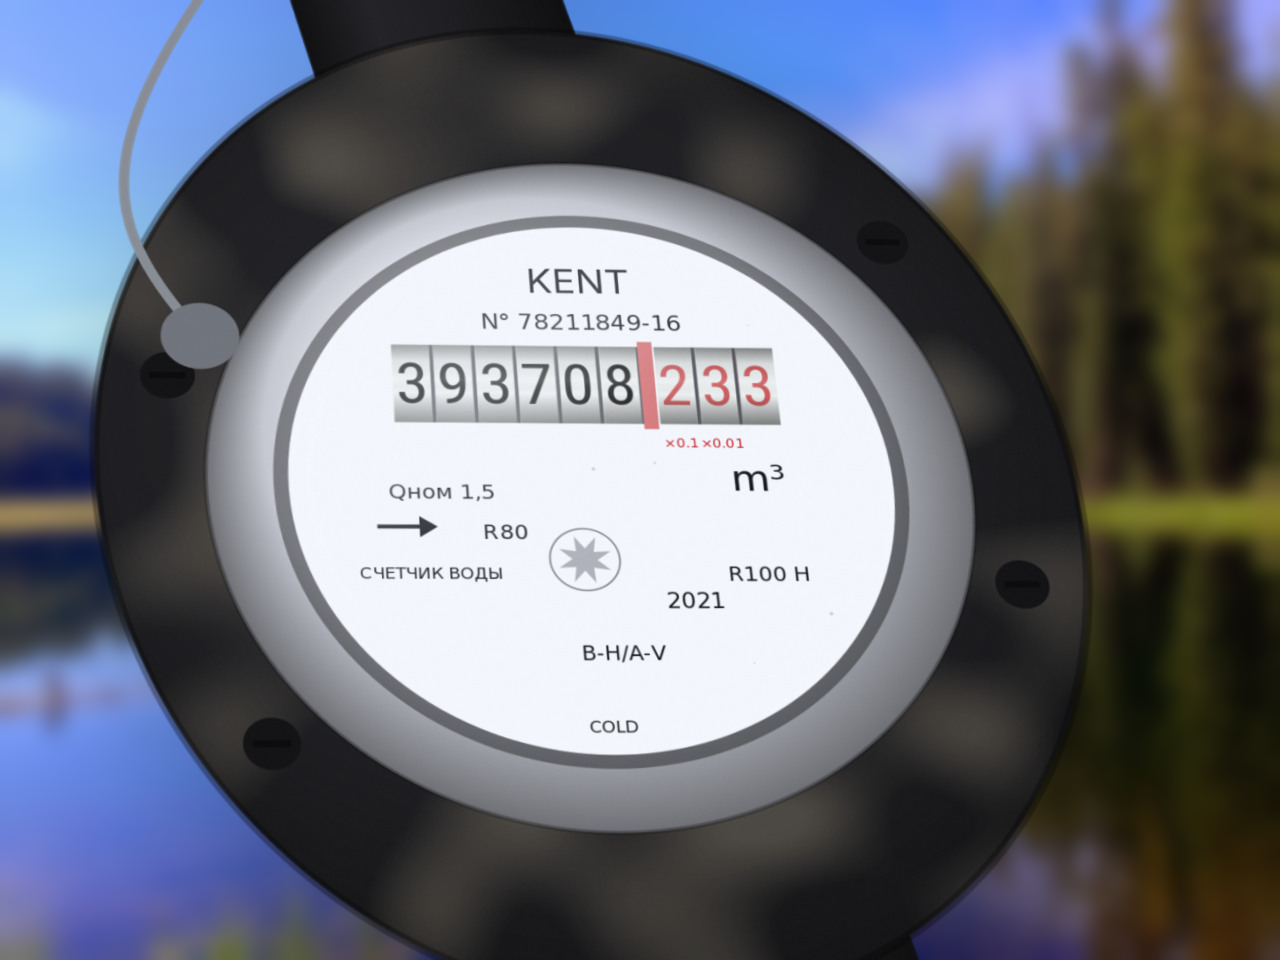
393708.233 m³
